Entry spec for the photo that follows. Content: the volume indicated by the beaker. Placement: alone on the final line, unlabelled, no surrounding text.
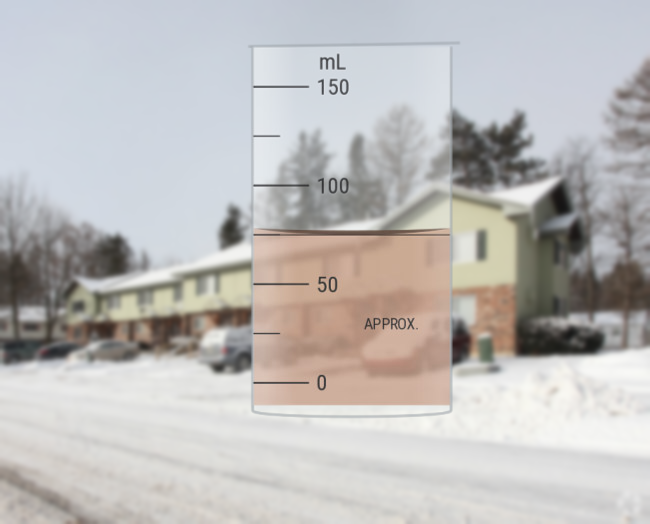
75 mL
